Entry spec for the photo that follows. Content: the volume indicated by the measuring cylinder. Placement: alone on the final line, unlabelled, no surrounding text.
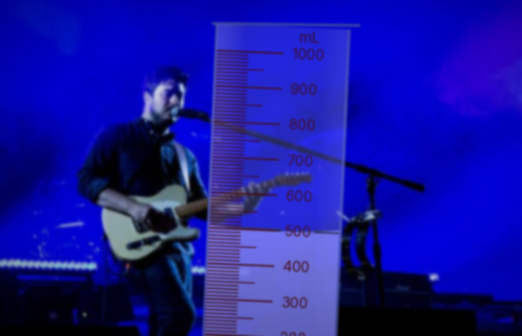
500 mL
